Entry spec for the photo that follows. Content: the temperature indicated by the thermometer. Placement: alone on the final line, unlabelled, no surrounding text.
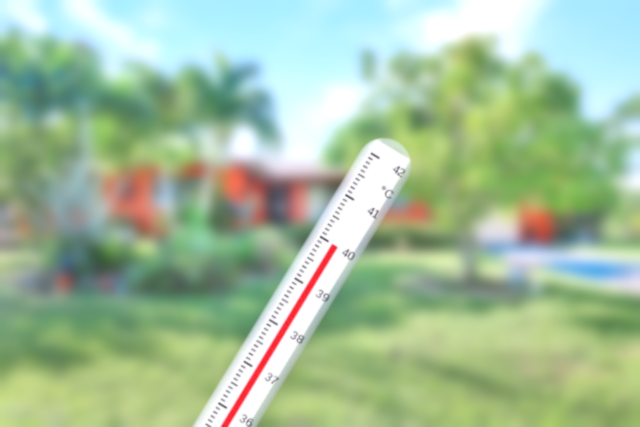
40 °C
